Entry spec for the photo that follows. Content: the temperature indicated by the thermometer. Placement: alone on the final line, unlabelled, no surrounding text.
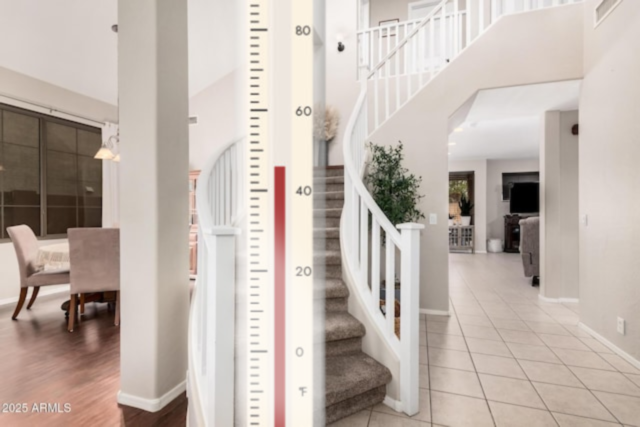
46 °F
